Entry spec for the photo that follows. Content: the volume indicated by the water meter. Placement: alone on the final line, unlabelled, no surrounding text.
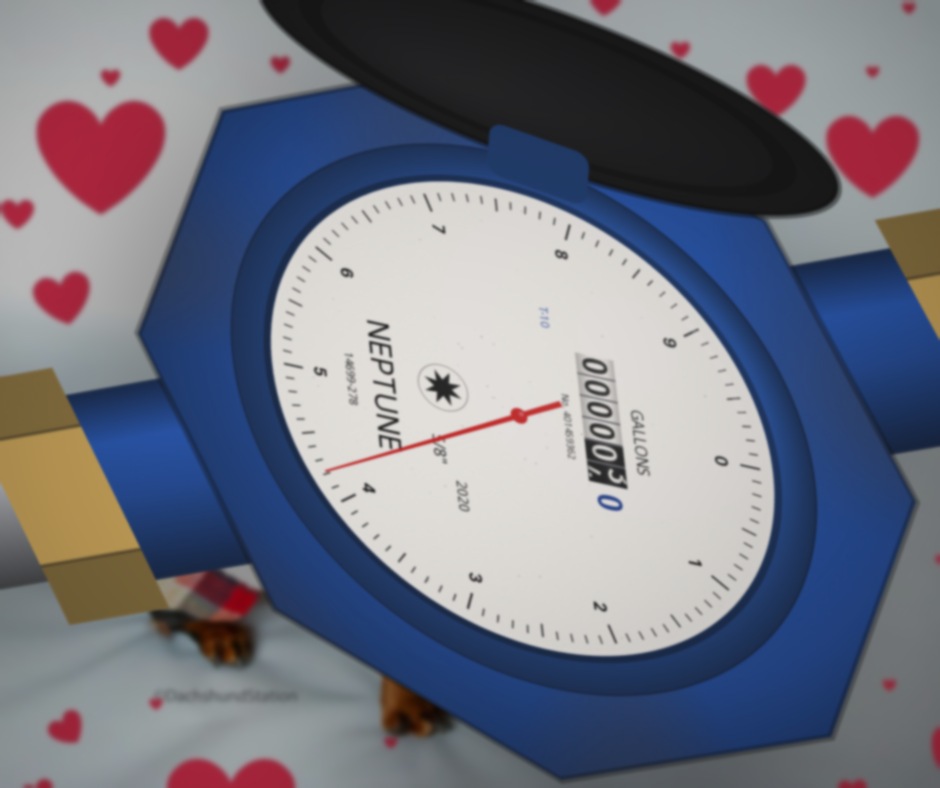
34.2 gal
